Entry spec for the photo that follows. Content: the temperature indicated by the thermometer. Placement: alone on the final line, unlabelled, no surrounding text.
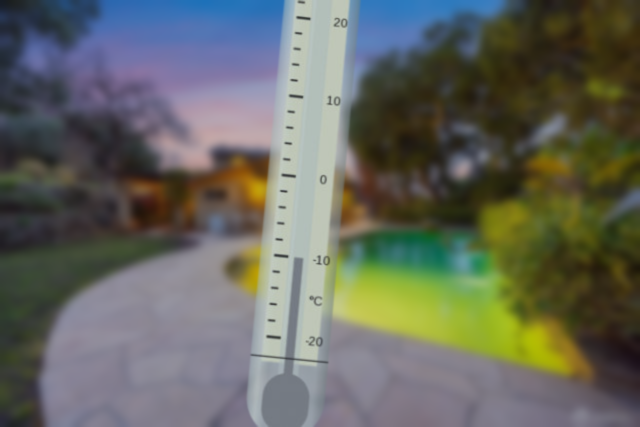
-10 °C
